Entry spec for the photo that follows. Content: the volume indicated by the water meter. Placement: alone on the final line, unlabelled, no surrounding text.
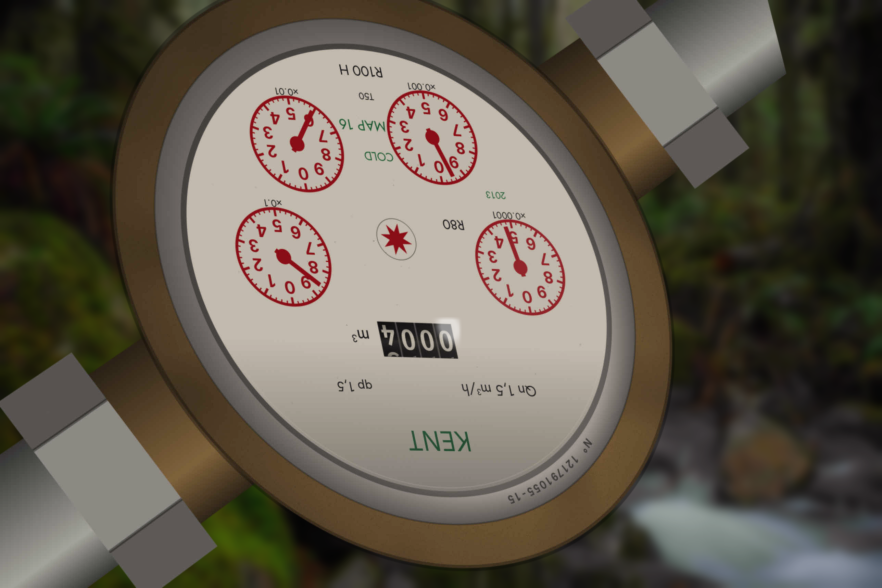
3.8594 m³
